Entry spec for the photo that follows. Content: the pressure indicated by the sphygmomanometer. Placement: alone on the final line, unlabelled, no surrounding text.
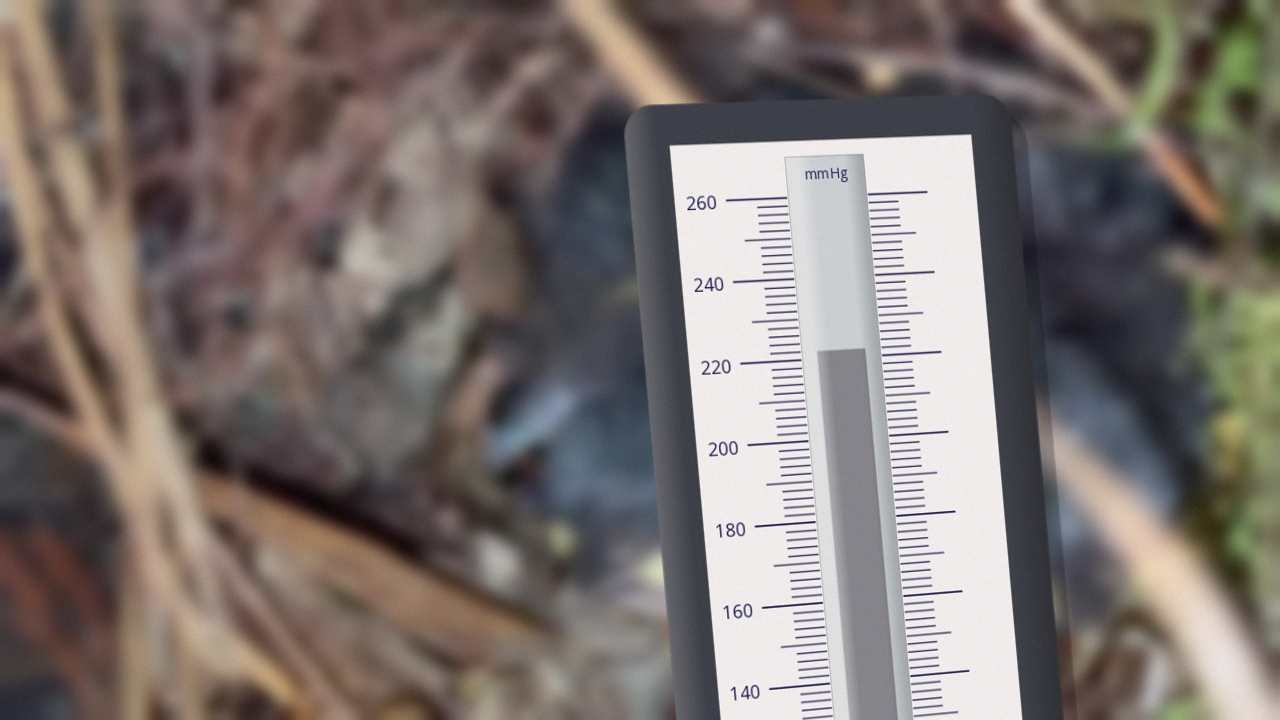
222 mmHg
